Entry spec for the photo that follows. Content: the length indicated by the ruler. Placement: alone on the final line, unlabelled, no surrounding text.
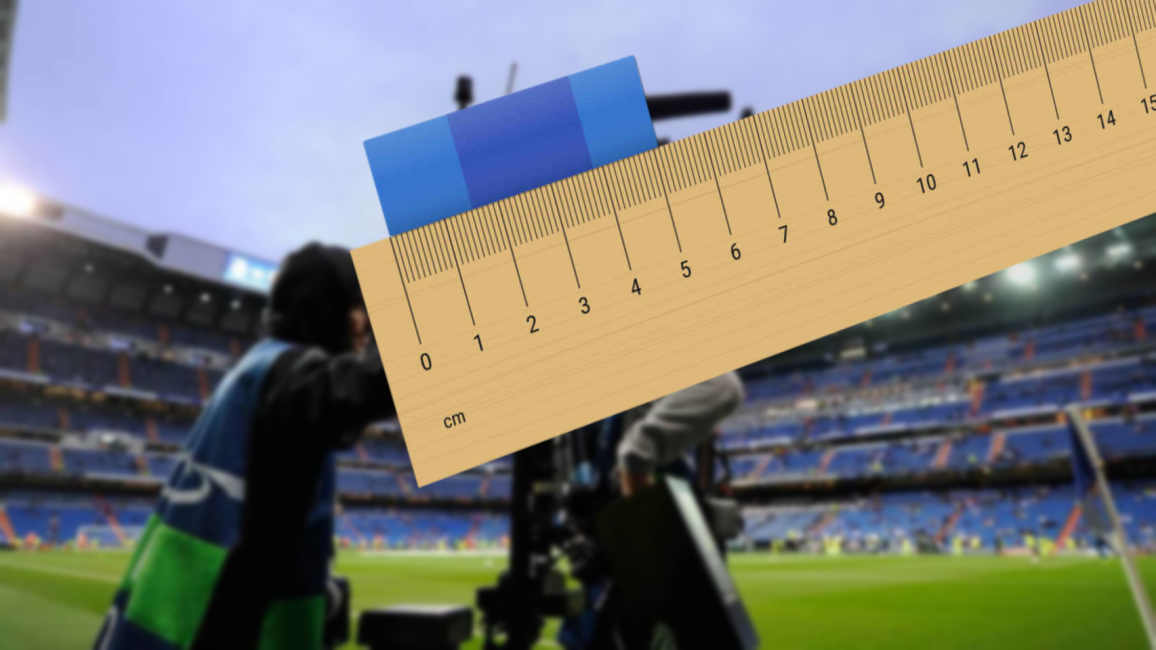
5.1 cm
